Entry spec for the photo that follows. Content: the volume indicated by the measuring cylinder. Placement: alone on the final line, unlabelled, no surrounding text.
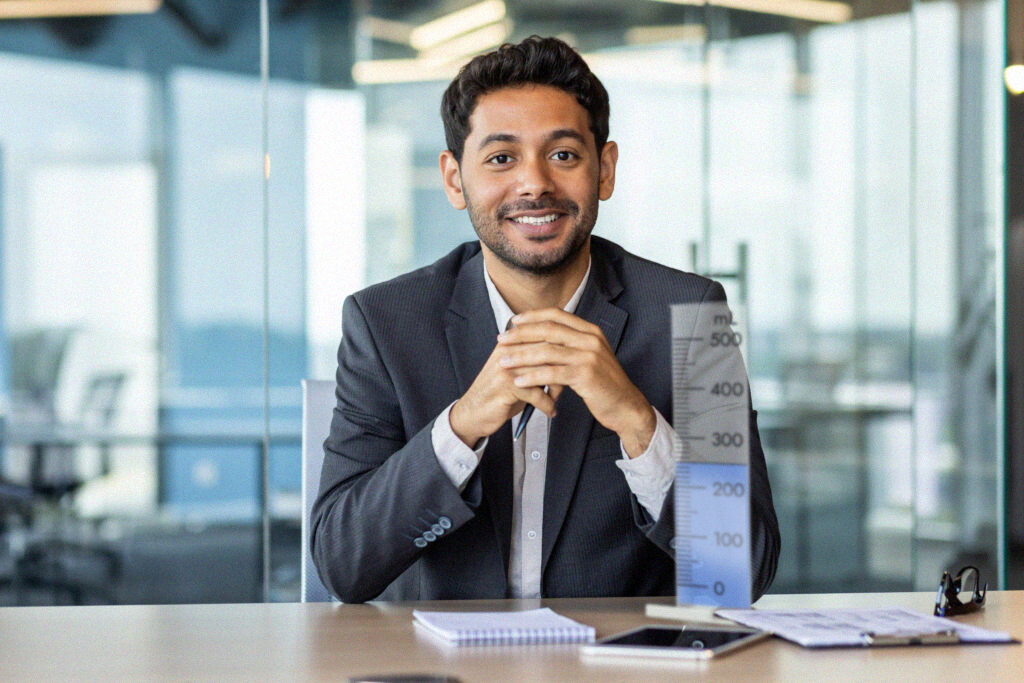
250 mL
